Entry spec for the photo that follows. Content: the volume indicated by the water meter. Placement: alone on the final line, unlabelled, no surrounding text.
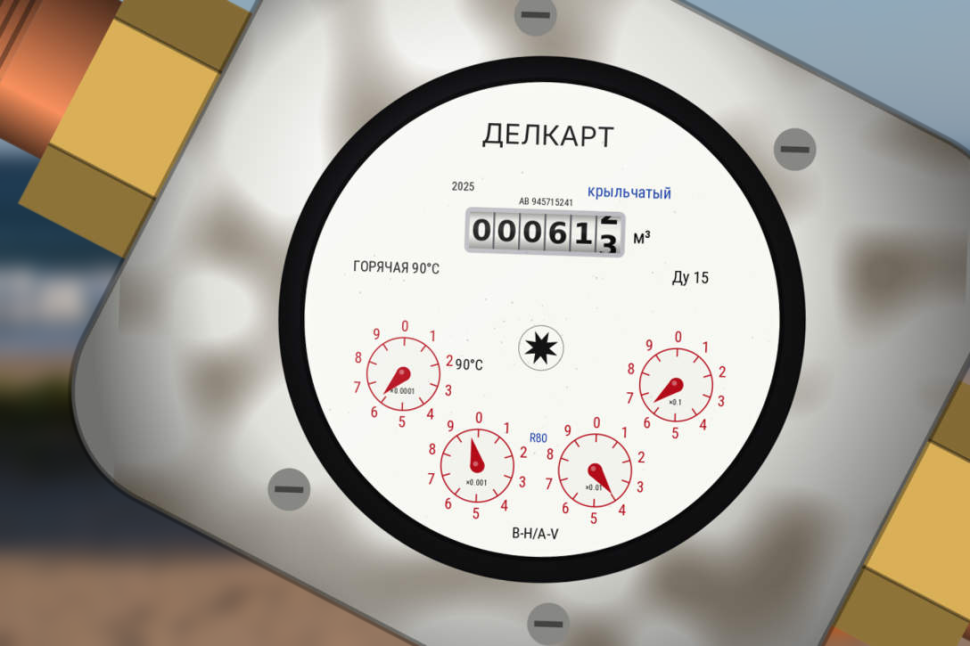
612.6396 m³
